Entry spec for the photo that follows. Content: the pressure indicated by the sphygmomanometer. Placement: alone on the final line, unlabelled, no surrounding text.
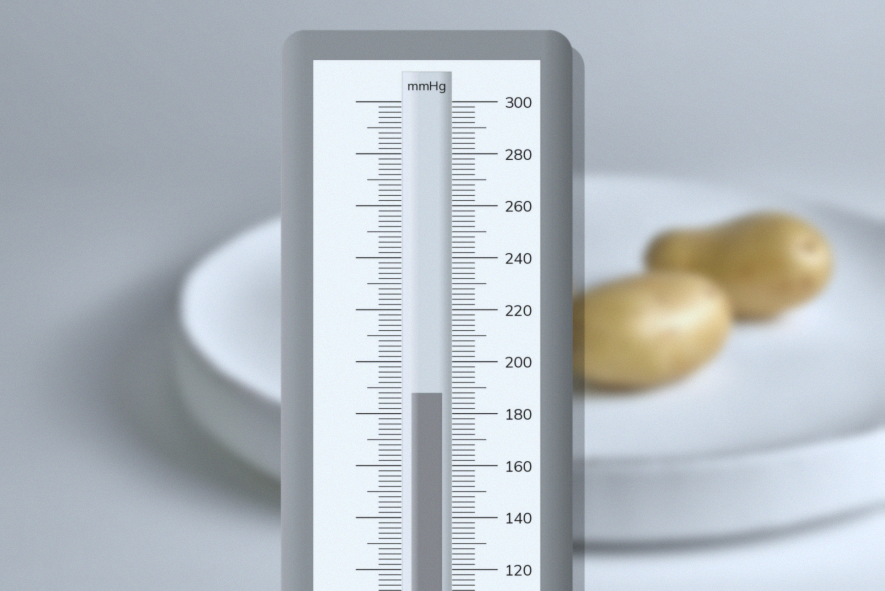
188 mmHg
